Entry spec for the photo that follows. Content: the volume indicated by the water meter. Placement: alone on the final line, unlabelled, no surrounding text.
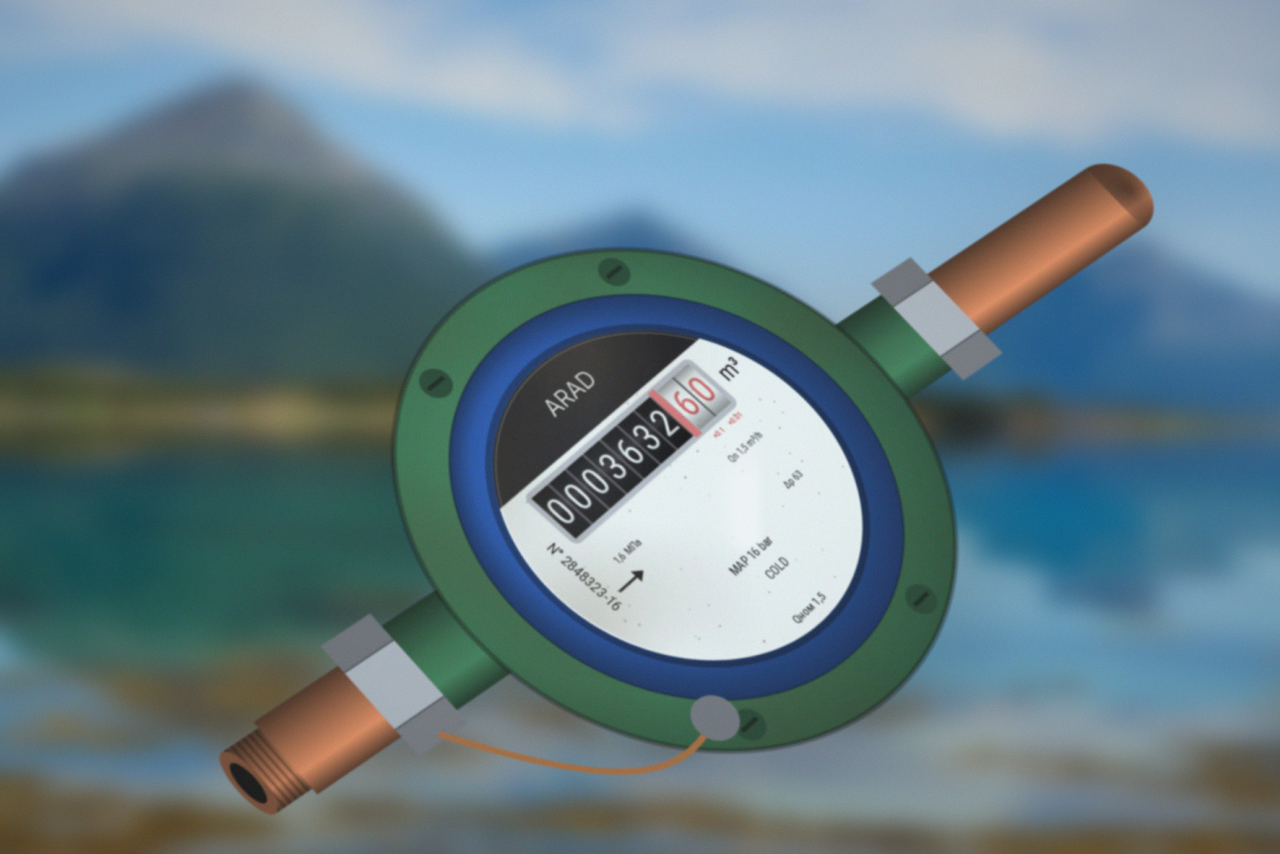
3632.60 m³
